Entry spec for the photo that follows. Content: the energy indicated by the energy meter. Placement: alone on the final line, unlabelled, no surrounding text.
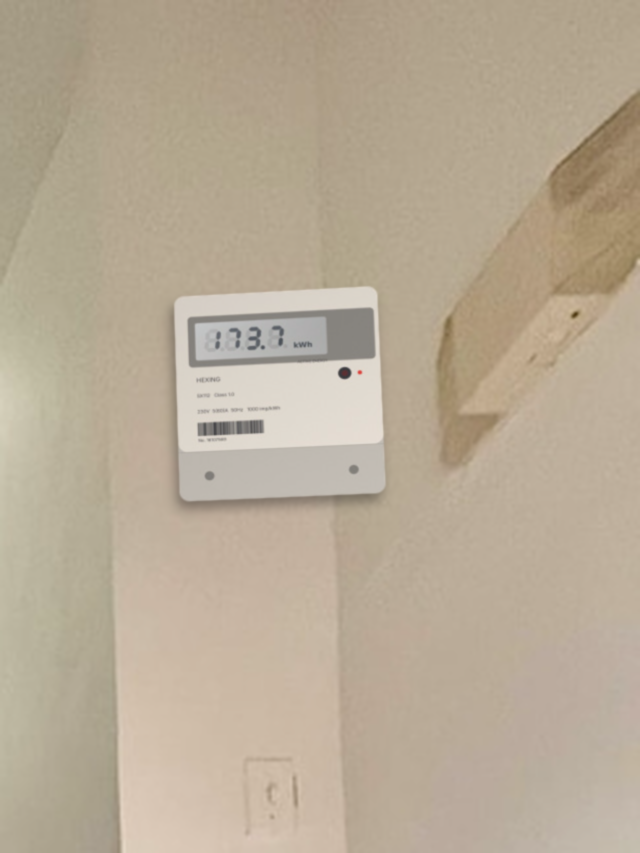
173.7 kWh
